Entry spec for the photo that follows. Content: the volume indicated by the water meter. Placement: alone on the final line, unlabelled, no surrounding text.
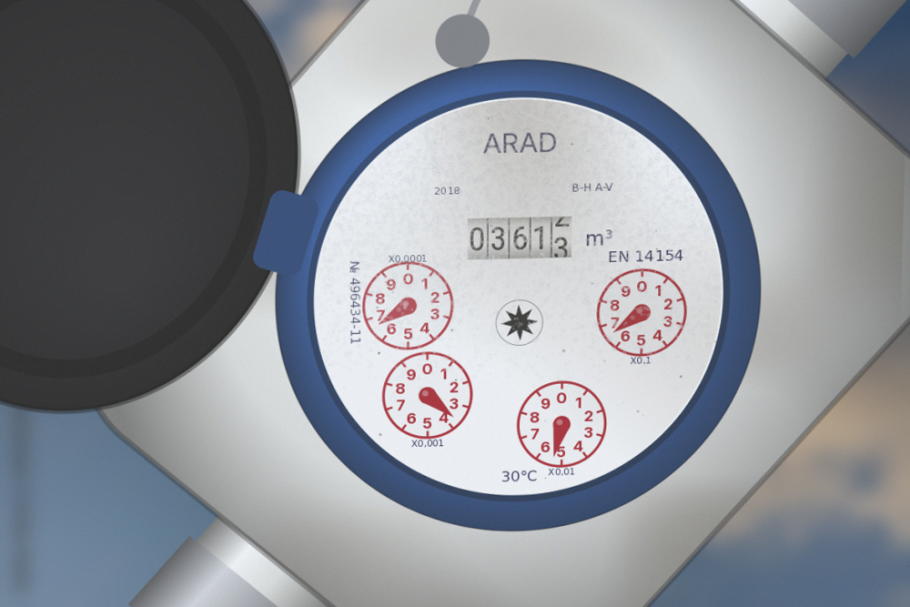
3612.6536 m³
